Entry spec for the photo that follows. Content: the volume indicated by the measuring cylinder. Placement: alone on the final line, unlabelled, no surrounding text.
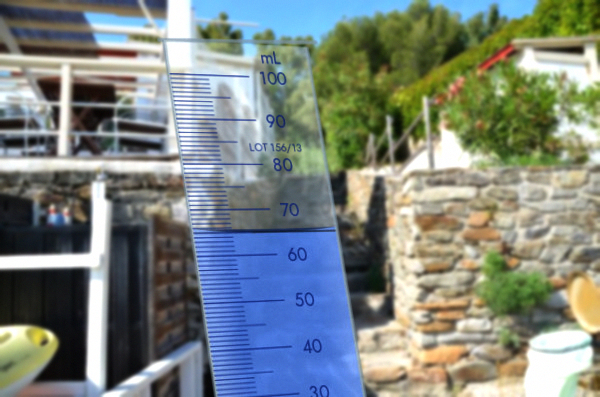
65 mL
